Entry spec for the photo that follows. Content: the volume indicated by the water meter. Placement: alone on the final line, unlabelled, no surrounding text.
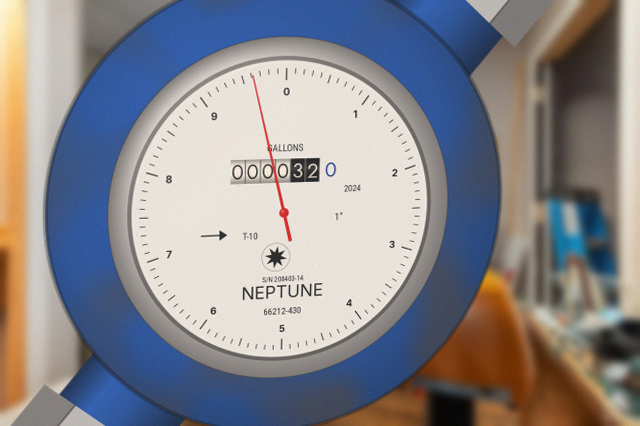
319.6 gal
